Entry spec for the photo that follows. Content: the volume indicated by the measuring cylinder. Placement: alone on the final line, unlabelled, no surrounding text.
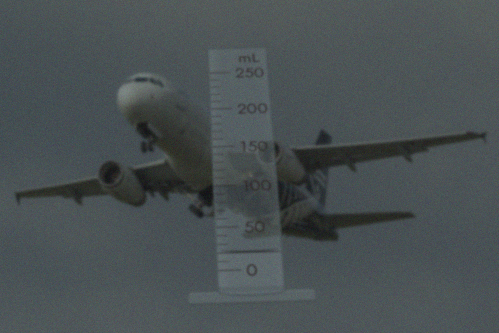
20 mL
